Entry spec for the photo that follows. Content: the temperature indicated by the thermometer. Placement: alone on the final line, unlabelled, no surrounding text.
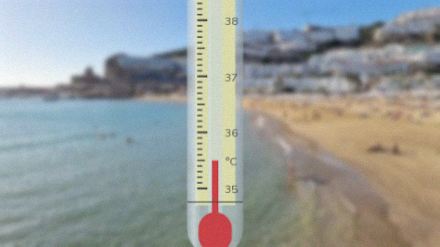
35.5 °C
